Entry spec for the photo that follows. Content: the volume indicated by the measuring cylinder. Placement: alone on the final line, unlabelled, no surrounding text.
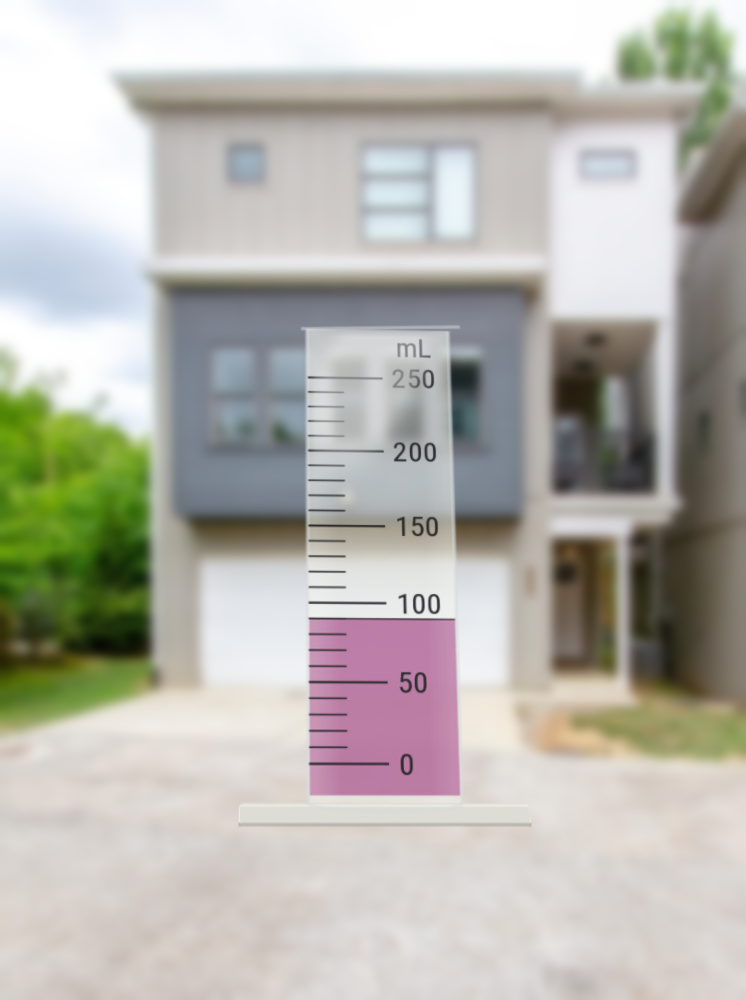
90 mL
